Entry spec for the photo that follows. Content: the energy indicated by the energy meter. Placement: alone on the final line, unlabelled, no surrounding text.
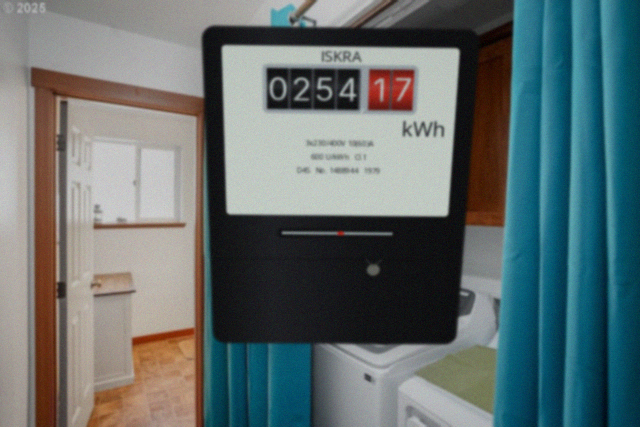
254.17 kWh
